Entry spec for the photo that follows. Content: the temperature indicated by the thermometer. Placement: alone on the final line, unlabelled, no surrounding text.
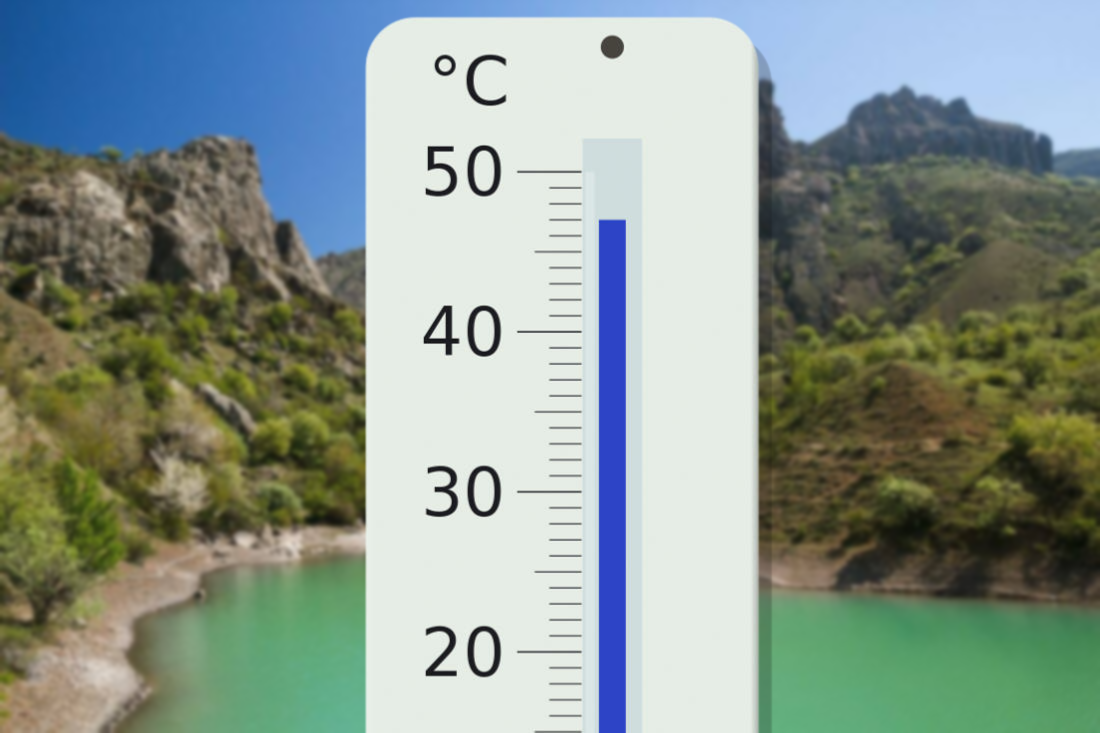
47 °C
